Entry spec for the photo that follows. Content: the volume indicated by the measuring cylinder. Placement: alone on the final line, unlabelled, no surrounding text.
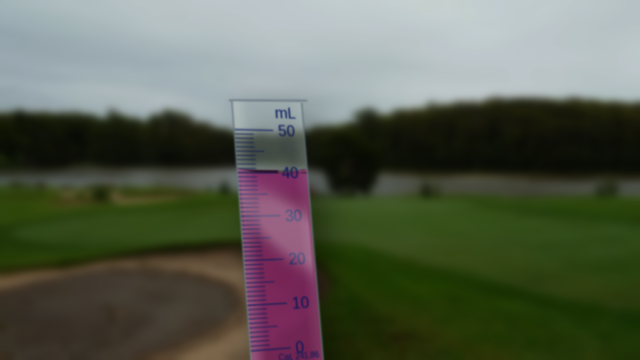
40 mL
